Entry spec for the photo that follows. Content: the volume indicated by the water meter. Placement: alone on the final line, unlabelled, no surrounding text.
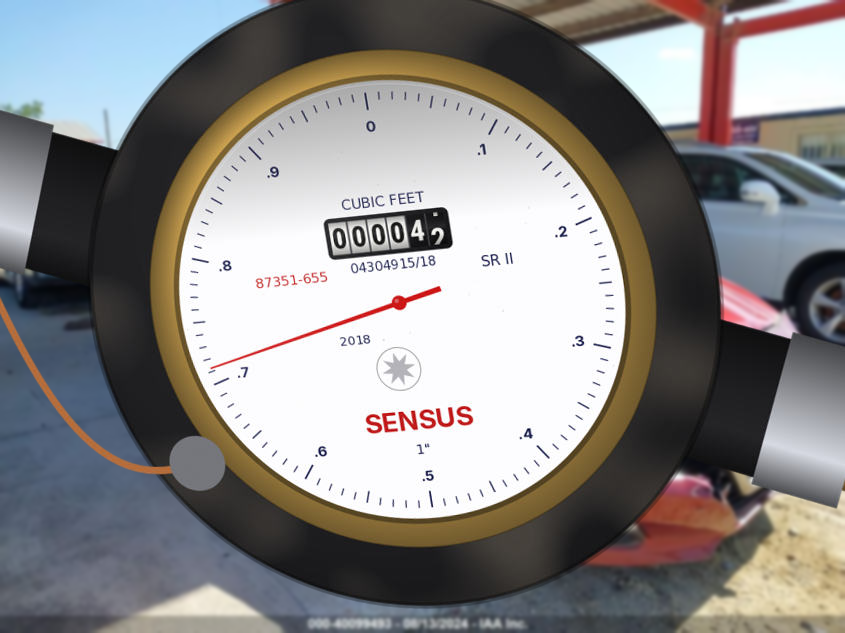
41.71 ft³
